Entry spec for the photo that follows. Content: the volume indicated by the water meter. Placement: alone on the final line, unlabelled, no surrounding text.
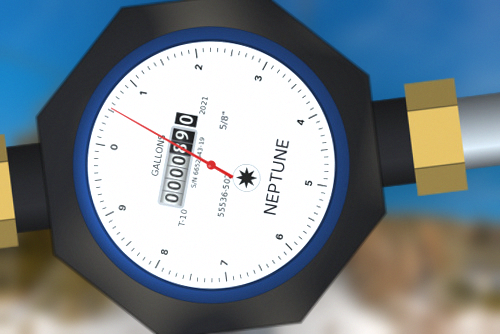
890.5 gal
